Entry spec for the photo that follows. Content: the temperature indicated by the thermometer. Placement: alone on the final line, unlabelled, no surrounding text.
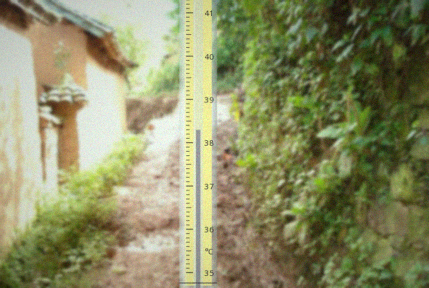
38.3 °C
